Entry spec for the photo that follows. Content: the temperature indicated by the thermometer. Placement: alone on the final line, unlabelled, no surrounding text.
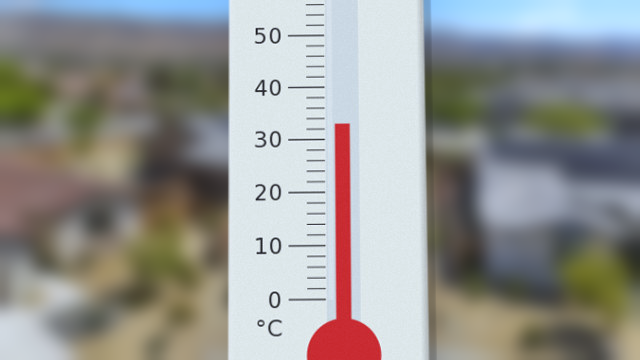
33 °C
